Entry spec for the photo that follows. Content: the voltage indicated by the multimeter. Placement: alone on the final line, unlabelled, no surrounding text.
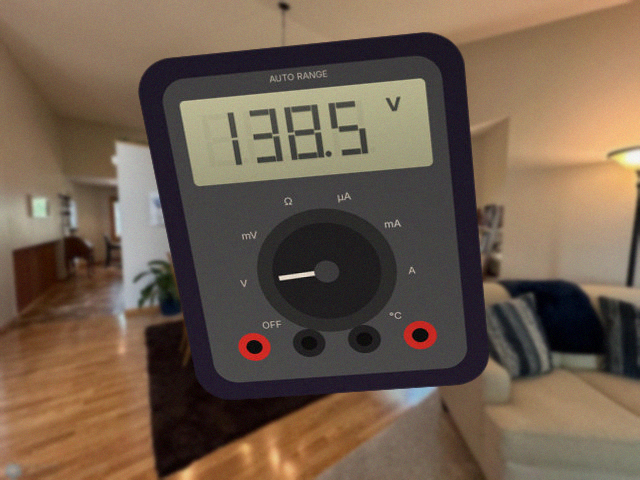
138.5 V
